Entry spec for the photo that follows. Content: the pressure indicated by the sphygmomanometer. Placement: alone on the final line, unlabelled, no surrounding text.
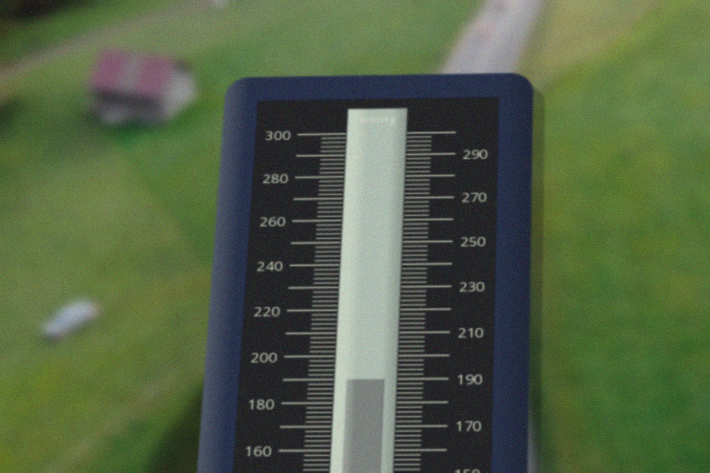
190 mmHg
